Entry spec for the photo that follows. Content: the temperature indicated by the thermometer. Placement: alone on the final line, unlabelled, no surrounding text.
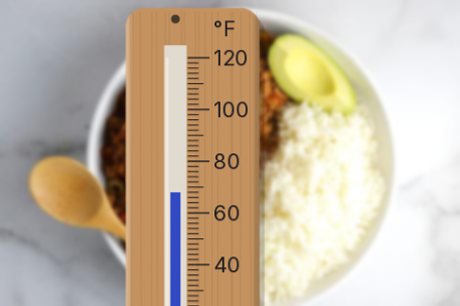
68 °F
